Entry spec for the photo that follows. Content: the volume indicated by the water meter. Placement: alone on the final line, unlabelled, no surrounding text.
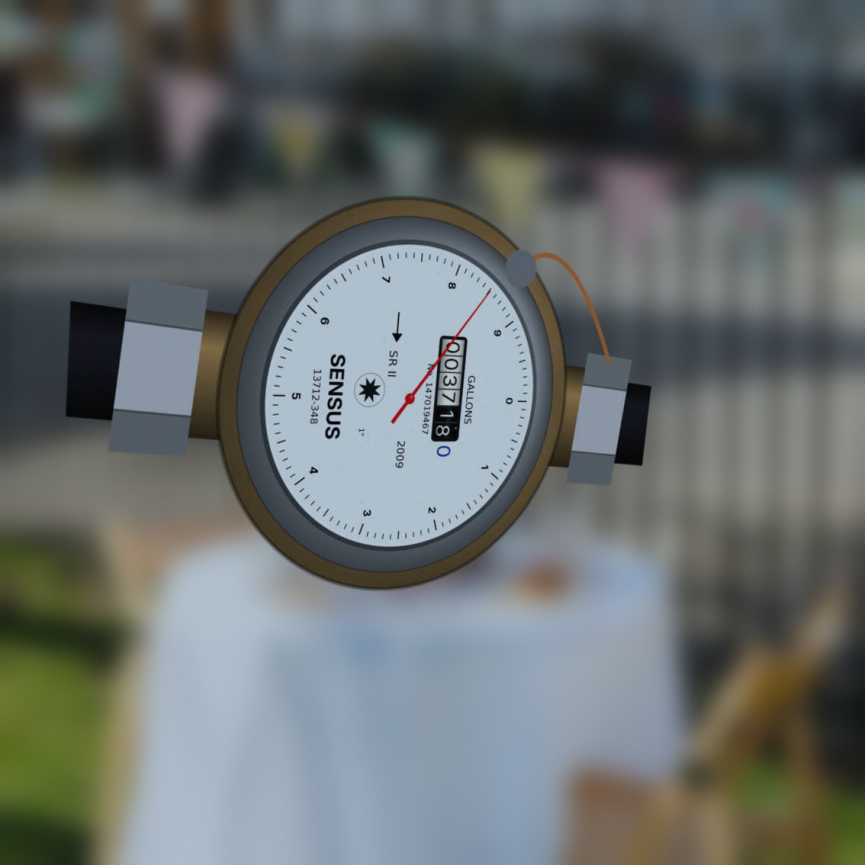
37178.5 gal
